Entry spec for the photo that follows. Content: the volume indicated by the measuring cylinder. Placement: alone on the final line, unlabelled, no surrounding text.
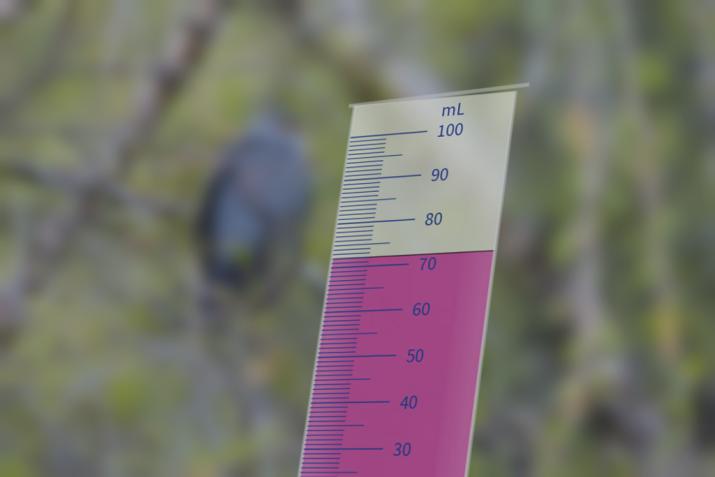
72 mL
